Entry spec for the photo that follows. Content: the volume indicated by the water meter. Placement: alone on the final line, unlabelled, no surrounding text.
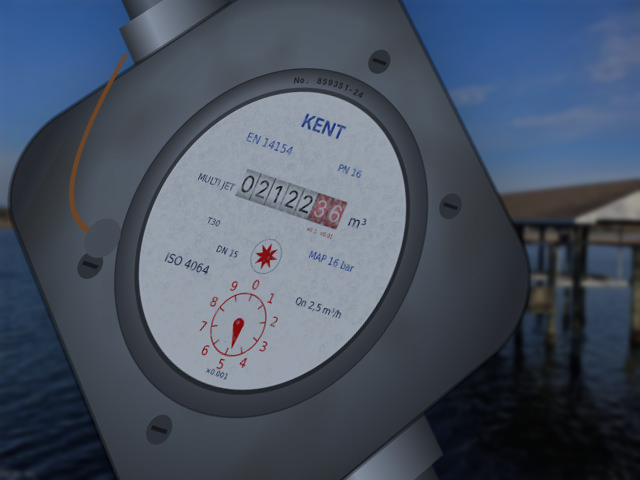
2122.364 m³
